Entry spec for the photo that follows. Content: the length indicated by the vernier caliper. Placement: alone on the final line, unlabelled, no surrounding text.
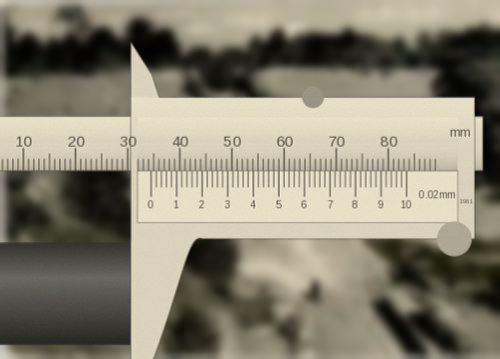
34.5 mm
